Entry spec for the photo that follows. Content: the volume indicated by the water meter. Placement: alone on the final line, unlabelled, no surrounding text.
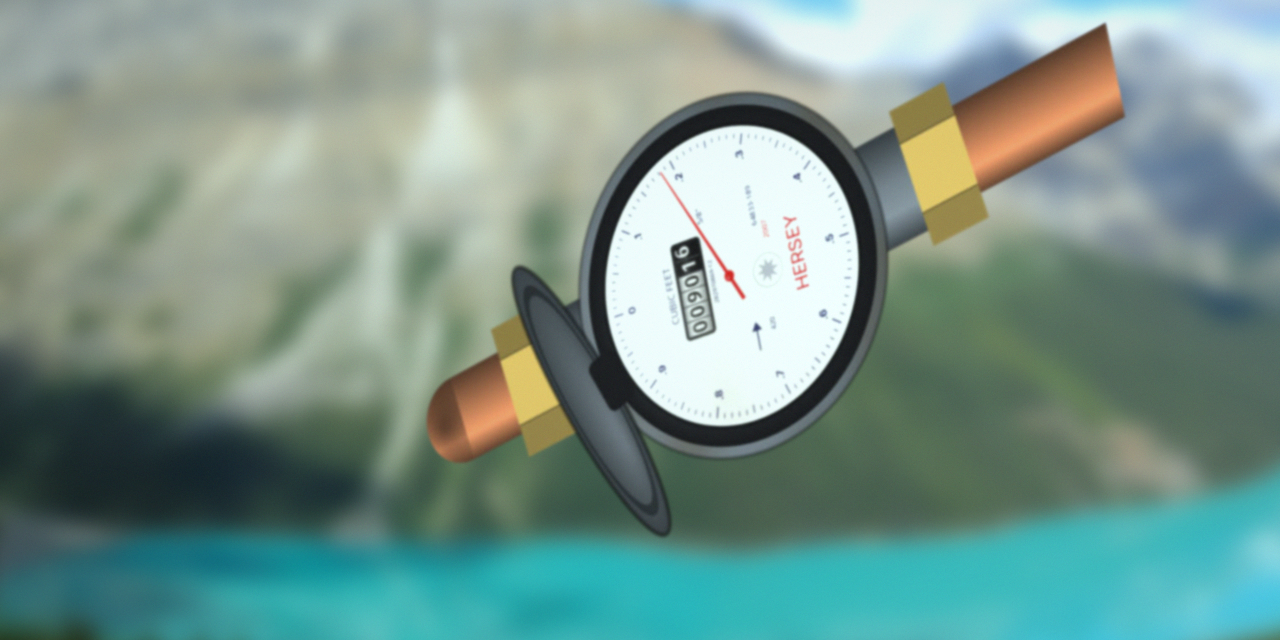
9016.18 ft³
